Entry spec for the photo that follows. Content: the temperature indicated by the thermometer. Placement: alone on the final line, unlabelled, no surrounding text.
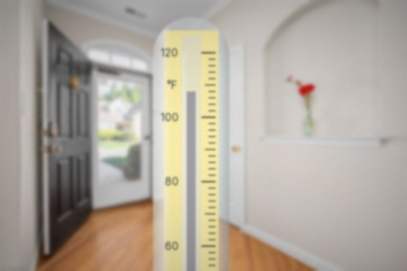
108 °F
